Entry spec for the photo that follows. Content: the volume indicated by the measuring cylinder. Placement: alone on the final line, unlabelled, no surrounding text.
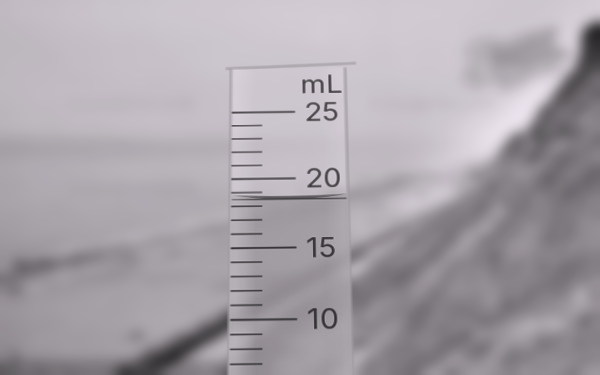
18.5 mL
